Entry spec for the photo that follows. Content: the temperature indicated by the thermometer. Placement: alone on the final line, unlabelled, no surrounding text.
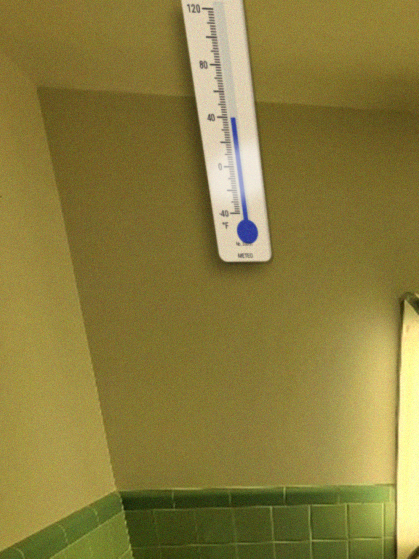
40 °F
